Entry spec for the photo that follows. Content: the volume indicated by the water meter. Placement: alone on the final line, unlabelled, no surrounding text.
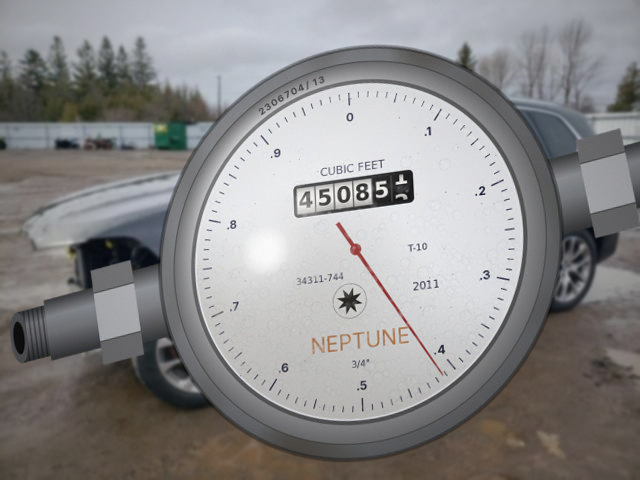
450851.41 ft³
